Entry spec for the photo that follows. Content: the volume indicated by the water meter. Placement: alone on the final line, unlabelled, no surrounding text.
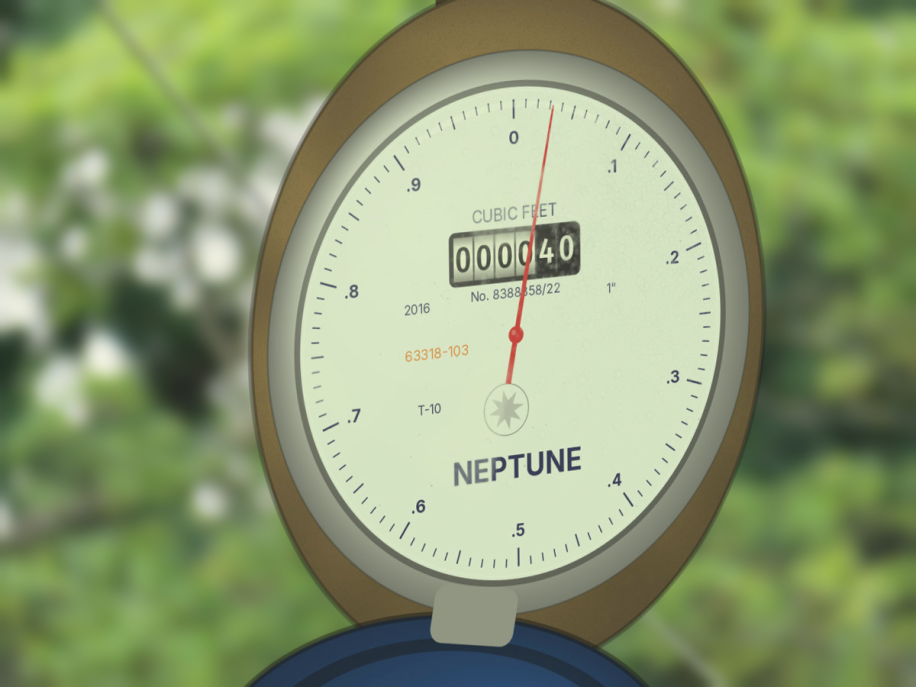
40.03 ft³
